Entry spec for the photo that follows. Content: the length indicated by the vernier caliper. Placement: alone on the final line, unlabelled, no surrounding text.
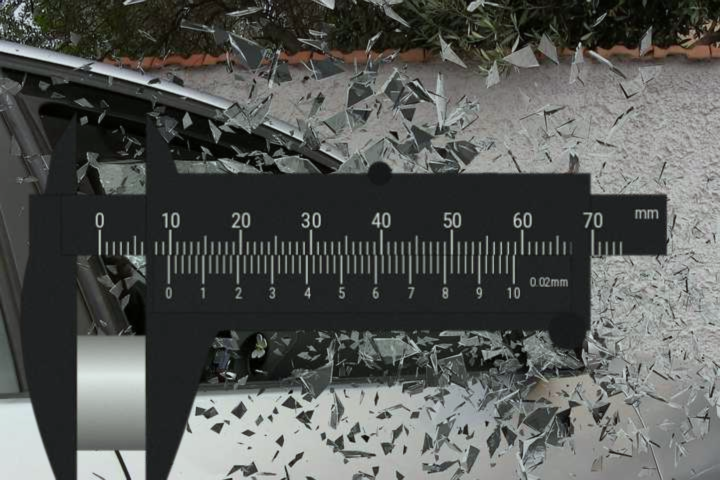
9.8 mm
